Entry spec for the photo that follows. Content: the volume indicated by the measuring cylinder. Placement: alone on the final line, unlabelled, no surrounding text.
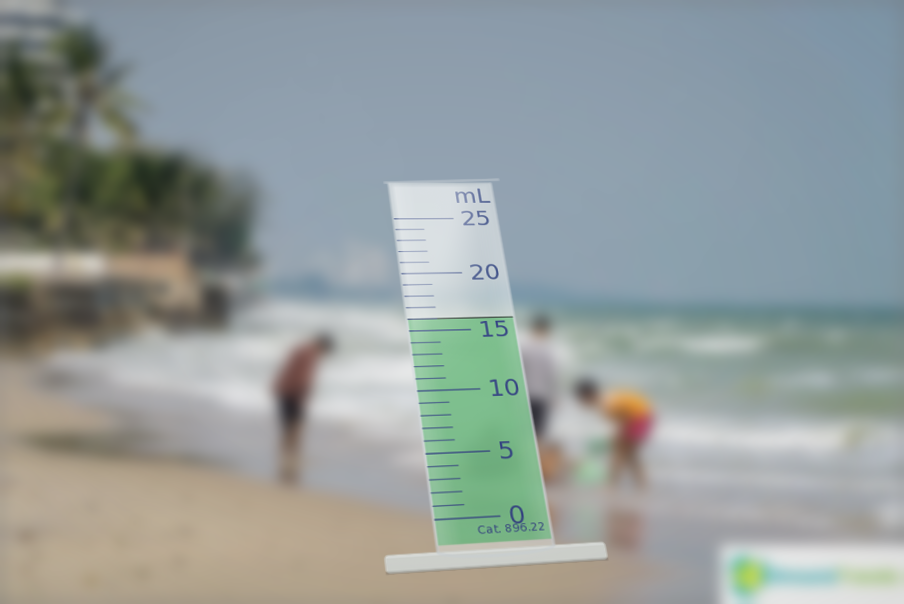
16 mL
